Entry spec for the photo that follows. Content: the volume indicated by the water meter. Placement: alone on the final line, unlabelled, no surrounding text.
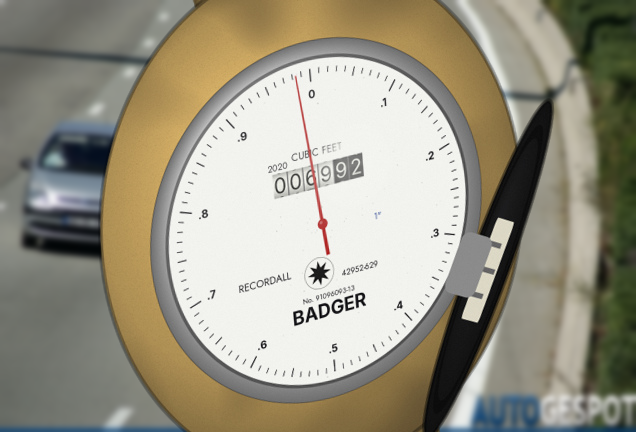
6991.98 ft³
